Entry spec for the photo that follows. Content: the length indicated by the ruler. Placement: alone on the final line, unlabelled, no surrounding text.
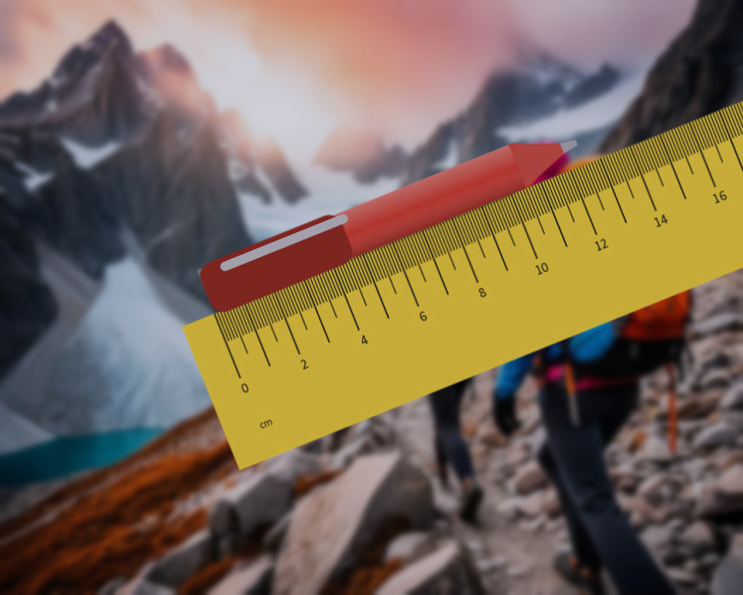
12.5 cm
